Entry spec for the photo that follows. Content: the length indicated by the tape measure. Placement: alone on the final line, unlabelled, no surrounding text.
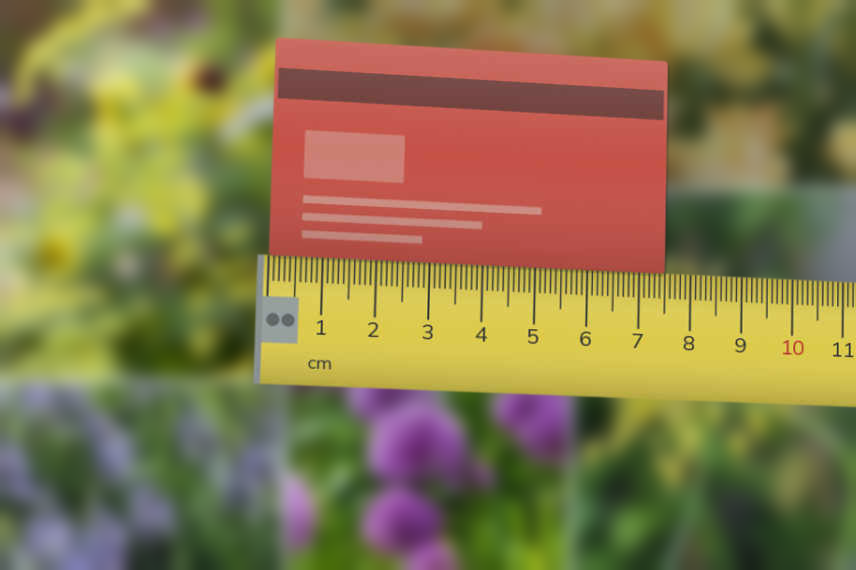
7.5 cm
